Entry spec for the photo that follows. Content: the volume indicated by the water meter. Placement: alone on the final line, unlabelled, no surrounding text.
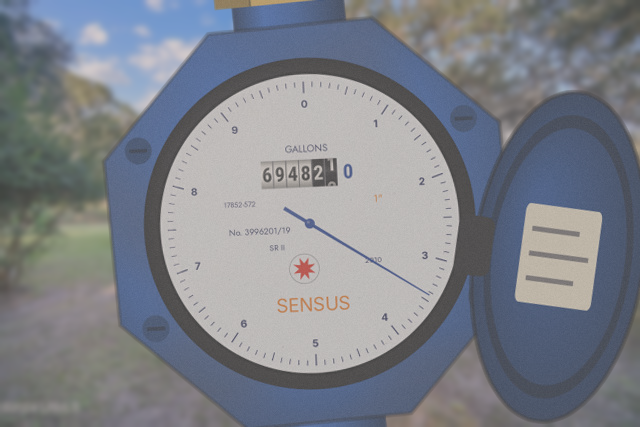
6948213.4 gal
